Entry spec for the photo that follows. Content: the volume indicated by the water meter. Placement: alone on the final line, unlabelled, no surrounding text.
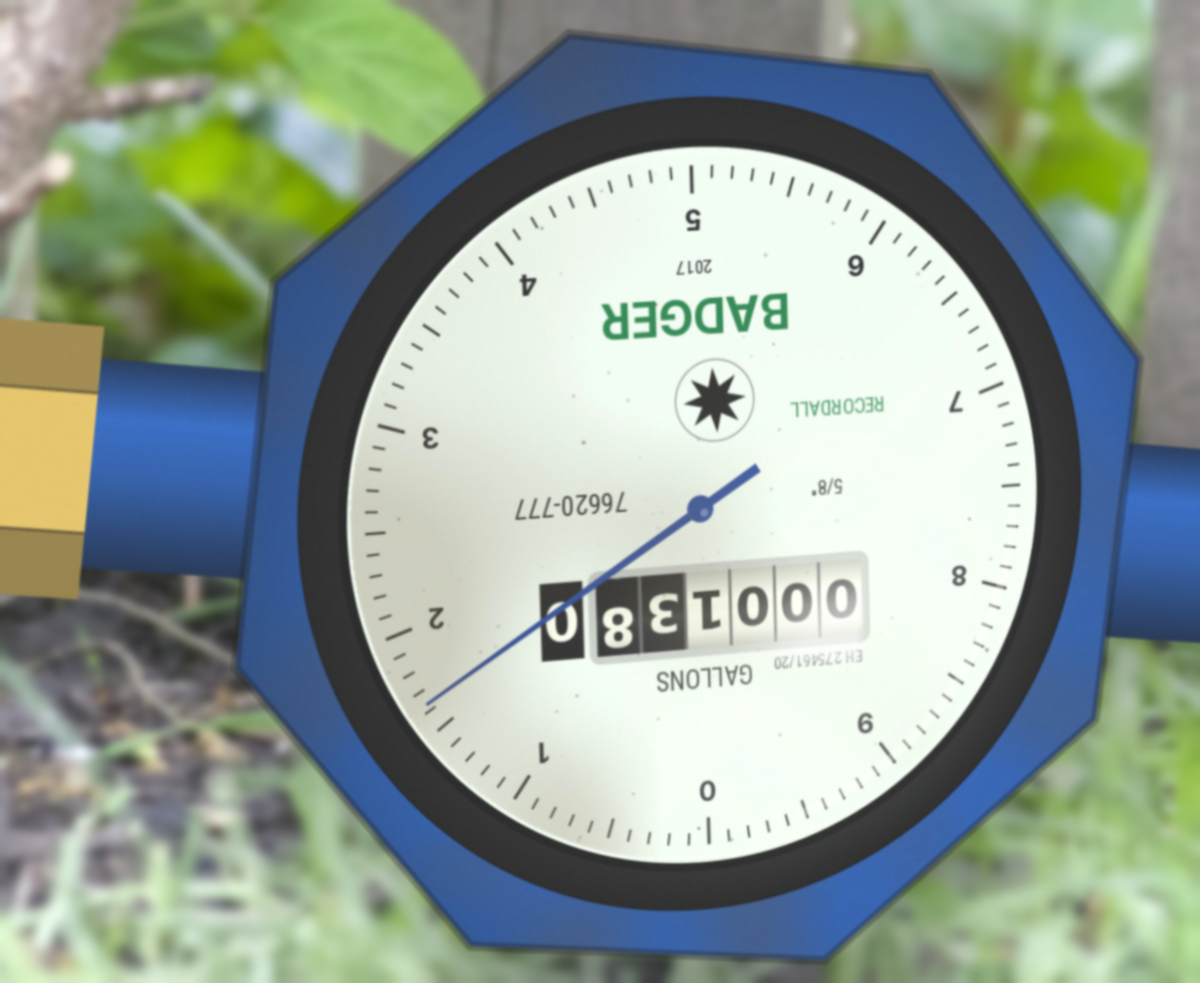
1381.6 gal
